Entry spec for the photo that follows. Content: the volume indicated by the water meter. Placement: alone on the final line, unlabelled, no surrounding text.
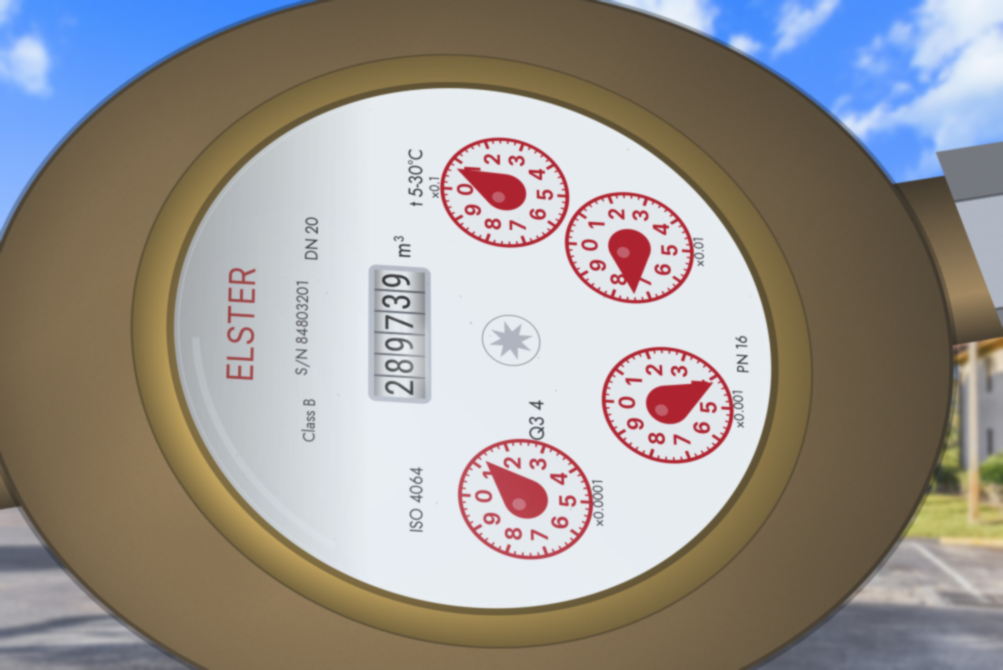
289739.0741 m³
